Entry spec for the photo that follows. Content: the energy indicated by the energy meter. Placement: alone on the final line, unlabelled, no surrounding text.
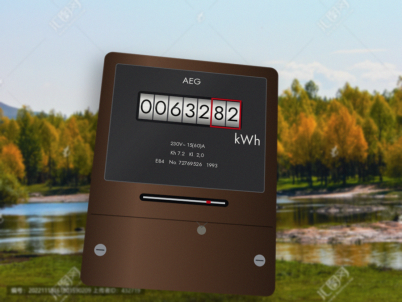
632.82 kWh
